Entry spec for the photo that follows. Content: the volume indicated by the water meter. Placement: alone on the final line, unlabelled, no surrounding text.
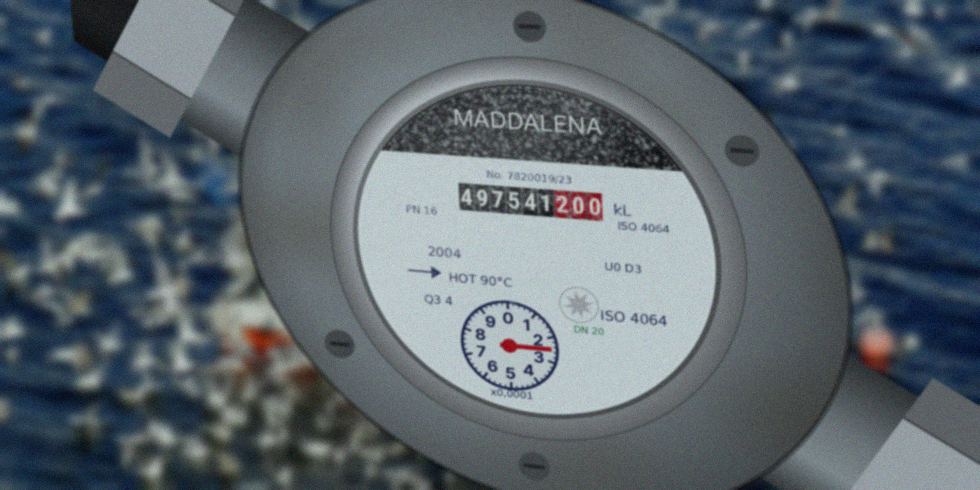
497541.2002 kL
